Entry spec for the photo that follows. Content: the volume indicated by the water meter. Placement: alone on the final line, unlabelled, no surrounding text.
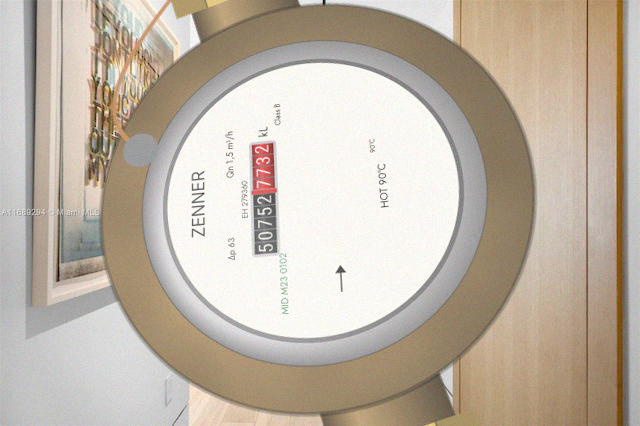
50752.7732 kL
